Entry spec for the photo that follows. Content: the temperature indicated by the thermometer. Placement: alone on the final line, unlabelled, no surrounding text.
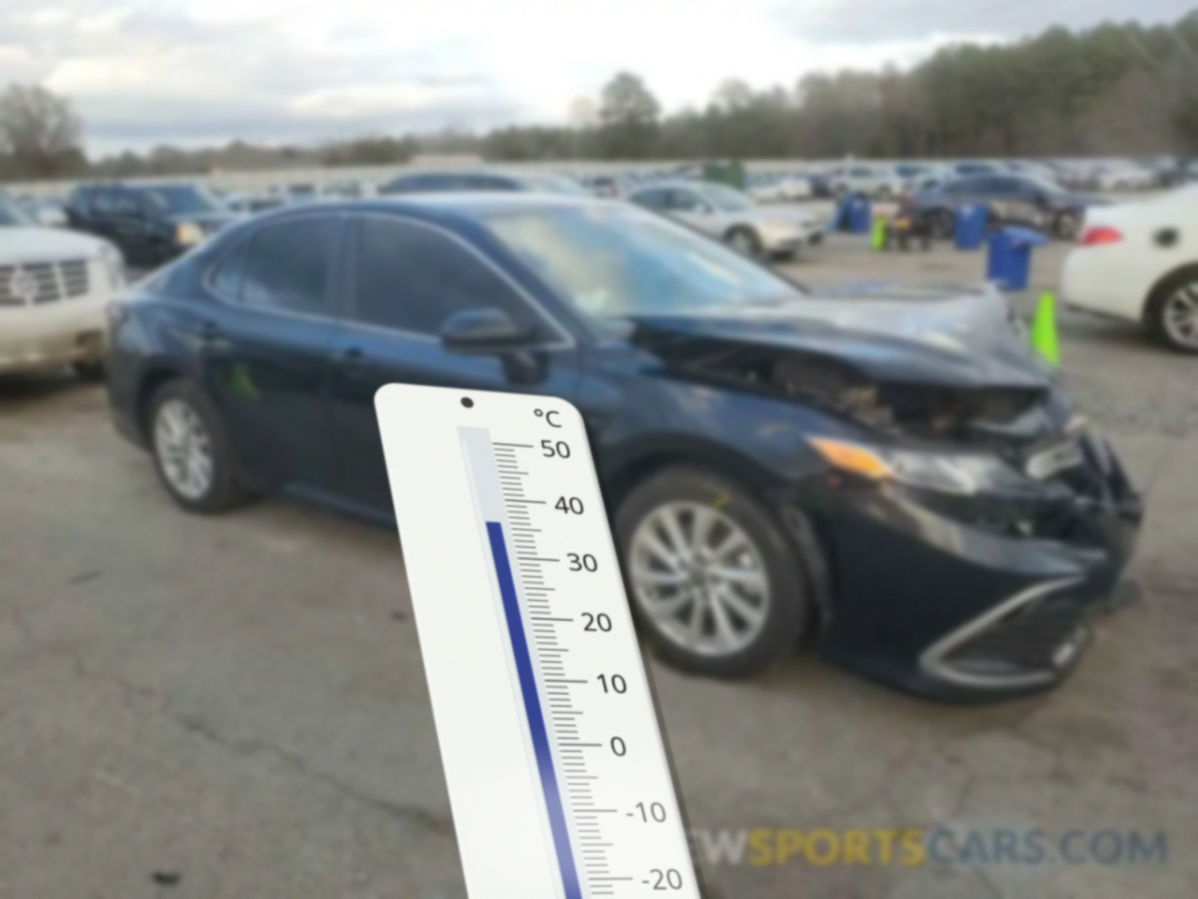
36 °C
